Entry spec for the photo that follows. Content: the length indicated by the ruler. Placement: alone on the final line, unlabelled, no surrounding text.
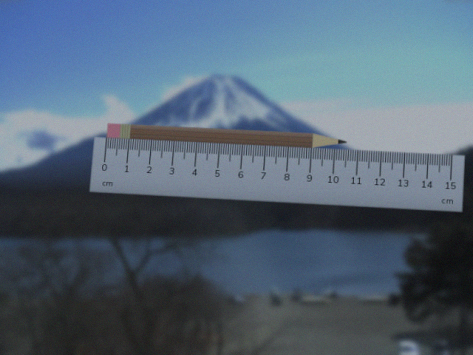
10.5 cm
